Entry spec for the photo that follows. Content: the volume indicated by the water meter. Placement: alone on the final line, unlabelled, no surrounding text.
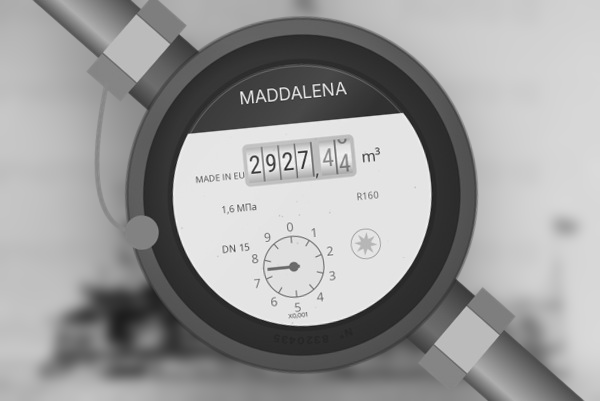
2927.437 m³
